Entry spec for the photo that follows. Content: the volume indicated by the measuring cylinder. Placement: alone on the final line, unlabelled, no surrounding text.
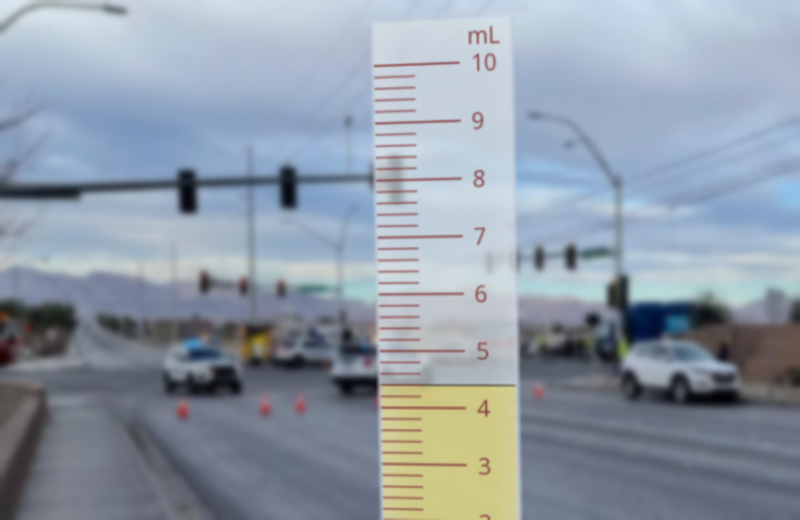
4.4 mL
